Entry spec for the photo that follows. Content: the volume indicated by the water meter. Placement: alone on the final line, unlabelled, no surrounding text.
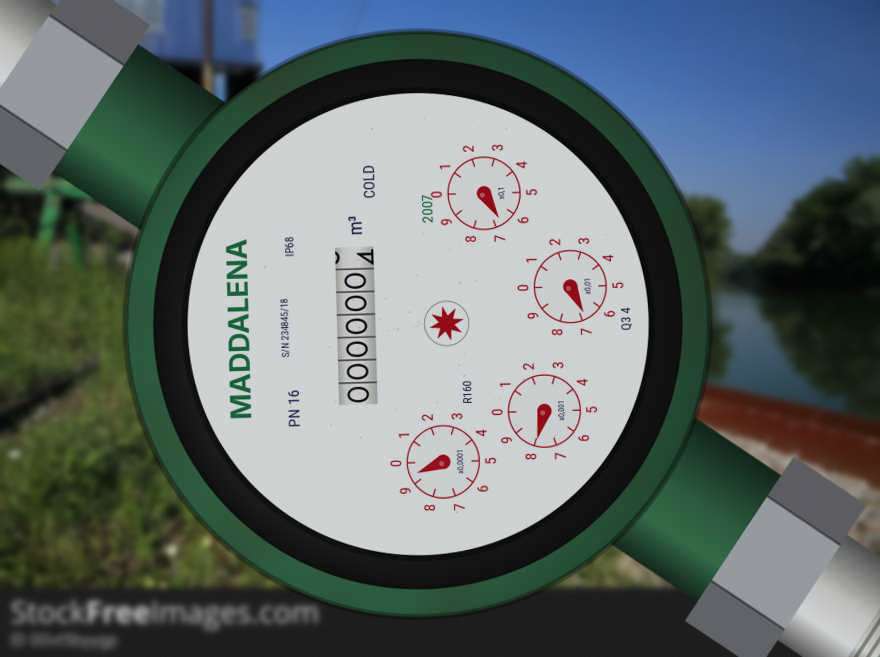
3.6679 m³
